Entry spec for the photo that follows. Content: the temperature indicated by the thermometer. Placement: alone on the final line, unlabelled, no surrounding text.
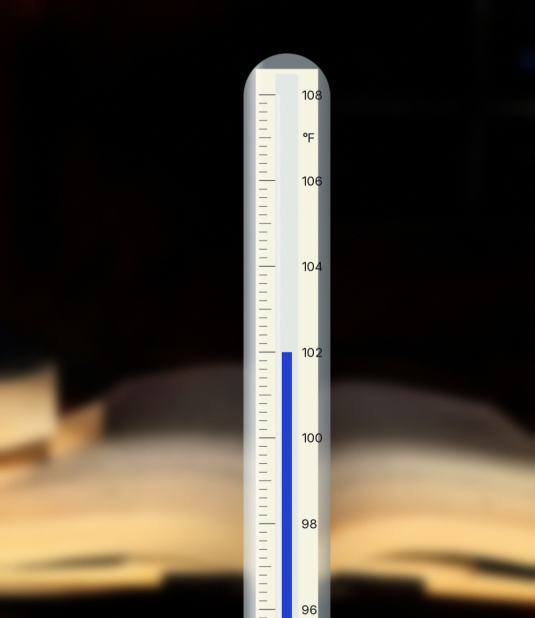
102 °F
